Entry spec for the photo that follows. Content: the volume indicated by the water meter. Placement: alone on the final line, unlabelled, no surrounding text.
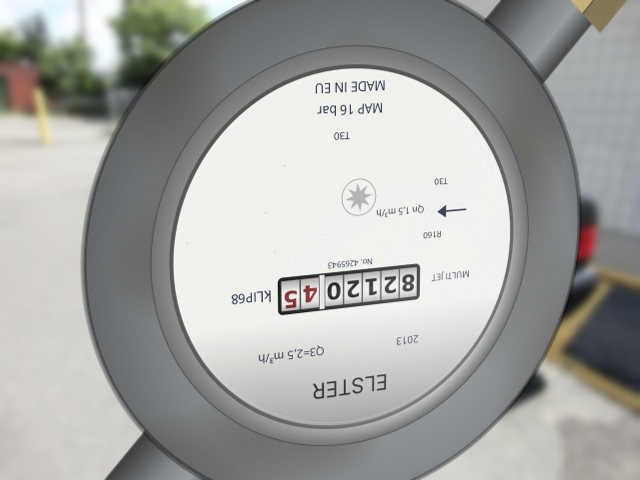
82120.45 kL
